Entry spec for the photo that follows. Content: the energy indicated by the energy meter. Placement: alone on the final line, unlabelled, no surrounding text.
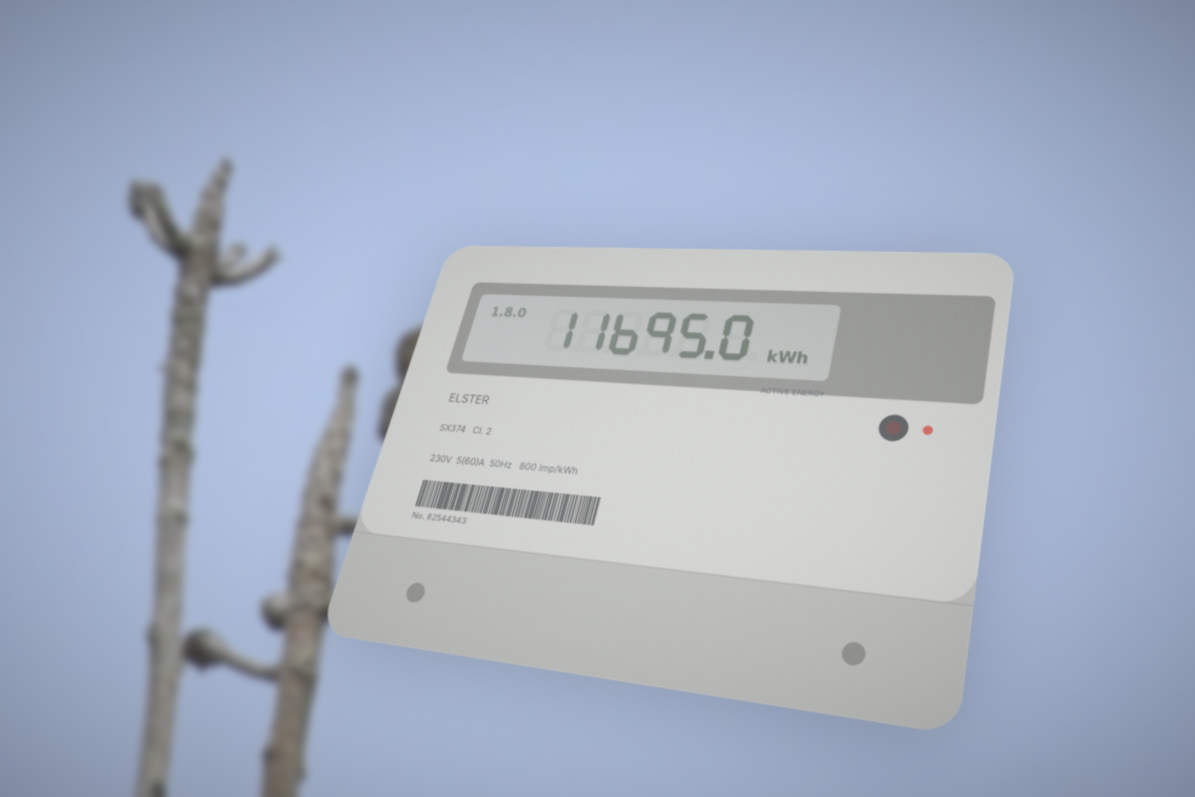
11695.0 kWh
